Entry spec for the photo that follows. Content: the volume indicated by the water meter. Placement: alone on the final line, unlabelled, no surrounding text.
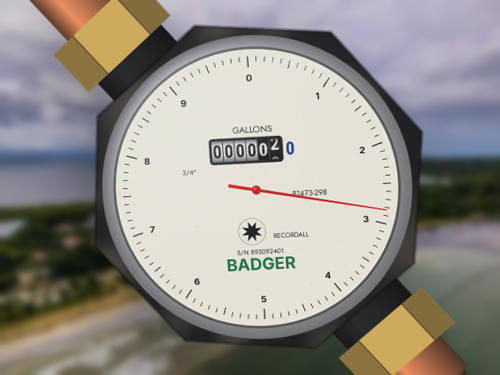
22.8 gal
